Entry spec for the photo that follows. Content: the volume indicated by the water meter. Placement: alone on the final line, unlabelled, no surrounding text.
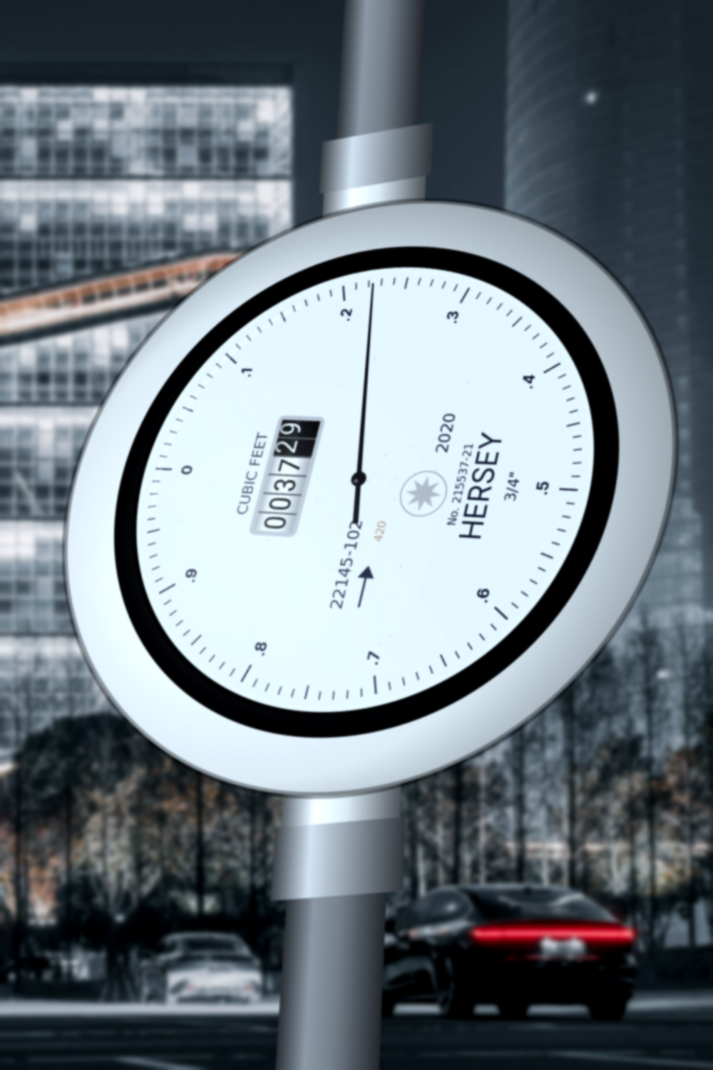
3729.22 ft³
